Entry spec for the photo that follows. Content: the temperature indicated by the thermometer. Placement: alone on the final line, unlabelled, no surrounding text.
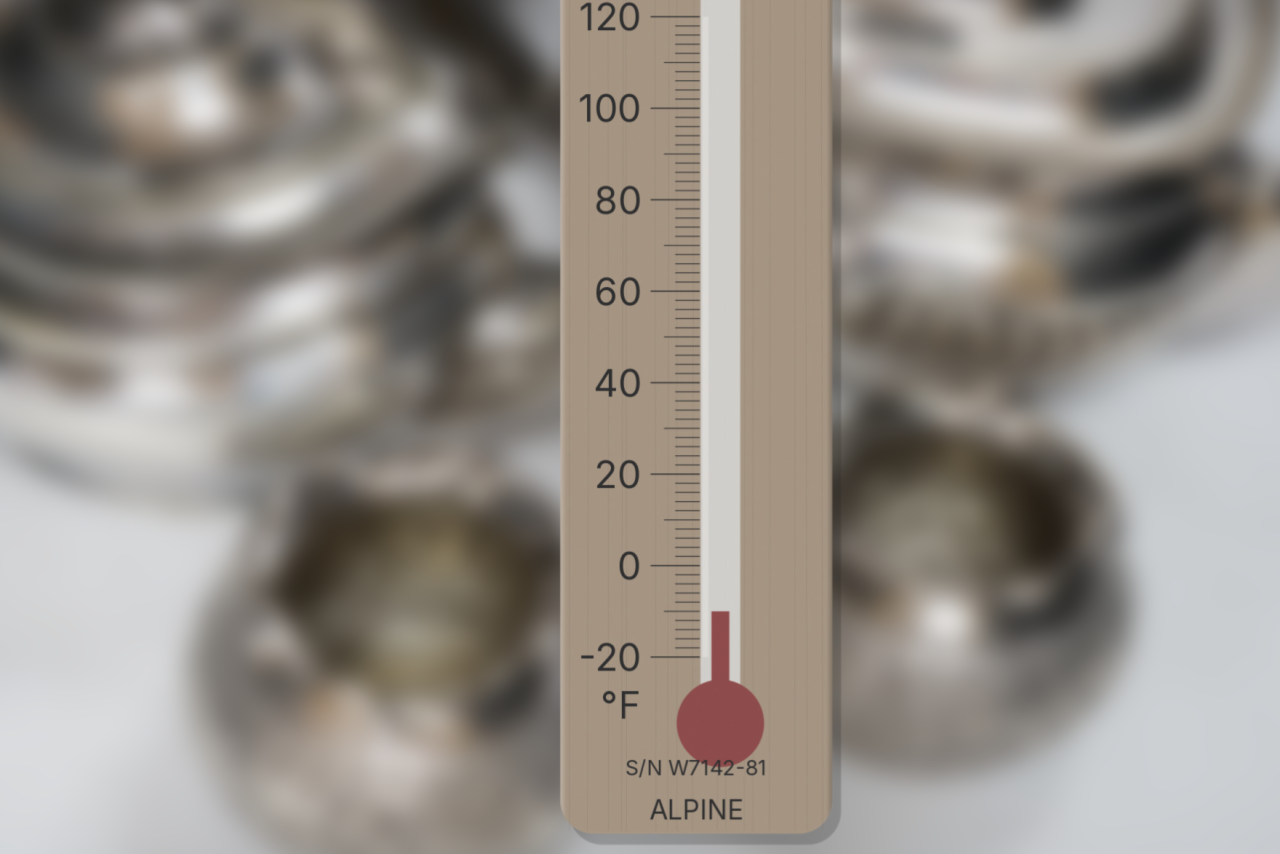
-10 °F
